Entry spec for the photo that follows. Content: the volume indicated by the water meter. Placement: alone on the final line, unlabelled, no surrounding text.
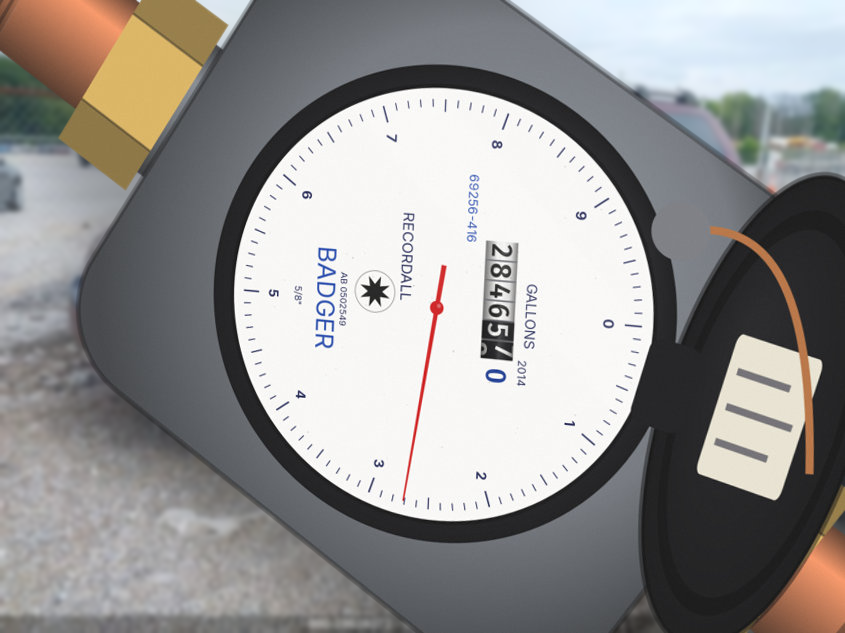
2846572.7 gal
